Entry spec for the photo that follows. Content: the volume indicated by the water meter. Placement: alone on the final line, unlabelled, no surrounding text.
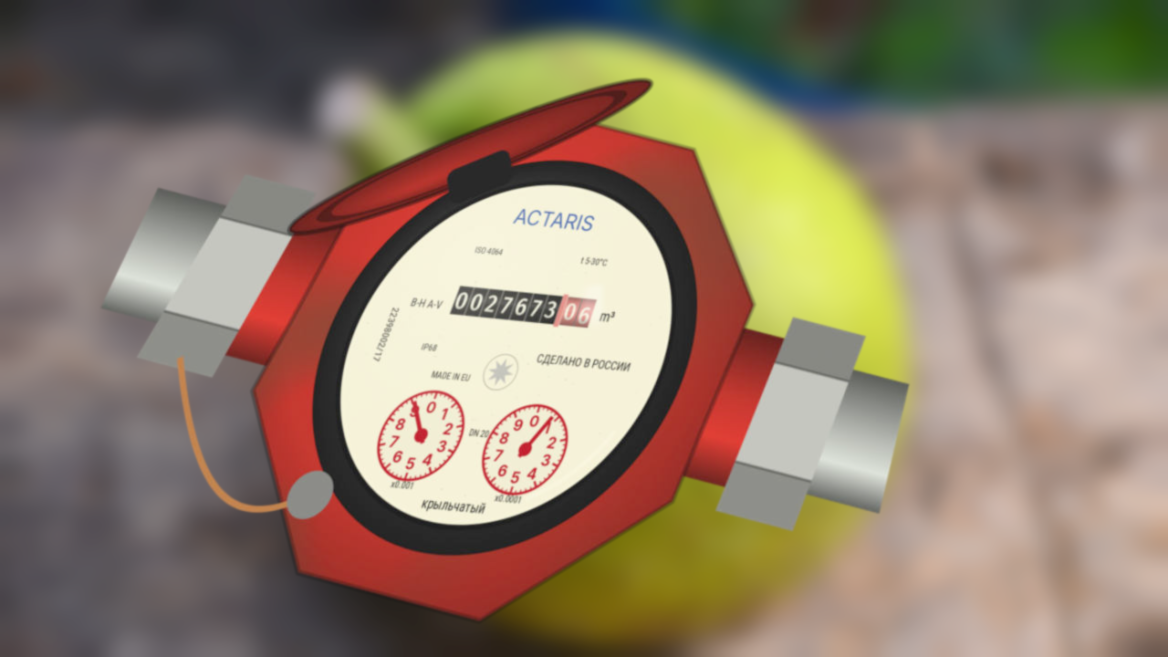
27673.0590 m³
